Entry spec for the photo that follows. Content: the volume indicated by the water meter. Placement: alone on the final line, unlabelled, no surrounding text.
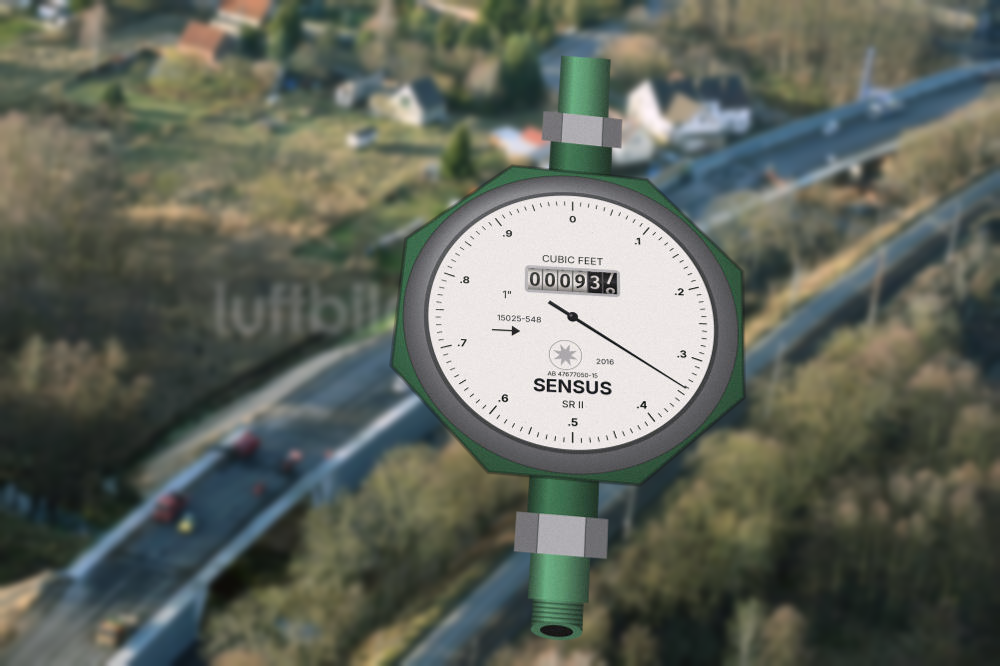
937.34 ft³
